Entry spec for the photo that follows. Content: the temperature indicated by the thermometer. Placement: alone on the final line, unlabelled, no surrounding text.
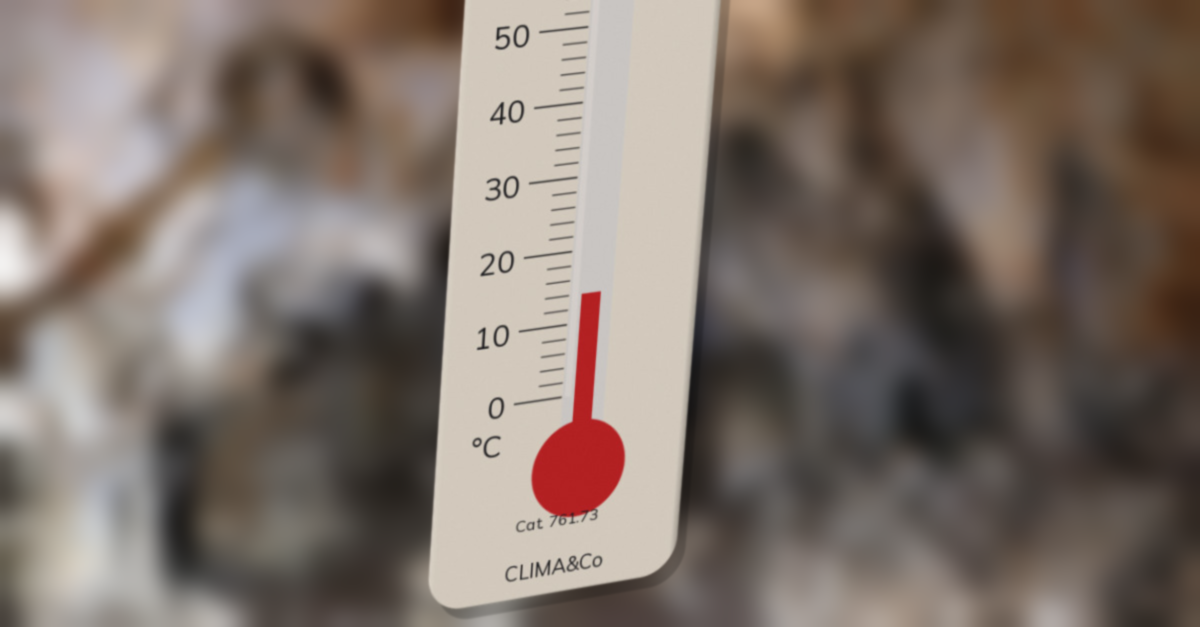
14 °C
